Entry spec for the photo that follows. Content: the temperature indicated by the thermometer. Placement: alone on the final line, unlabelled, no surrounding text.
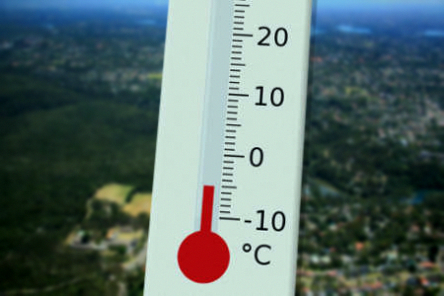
-5 °C
